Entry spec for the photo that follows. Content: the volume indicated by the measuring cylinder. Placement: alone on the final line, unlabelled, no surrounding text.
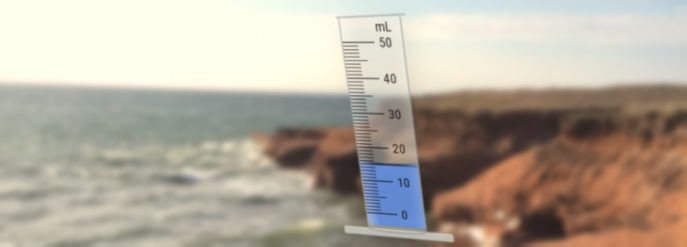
15 mL
